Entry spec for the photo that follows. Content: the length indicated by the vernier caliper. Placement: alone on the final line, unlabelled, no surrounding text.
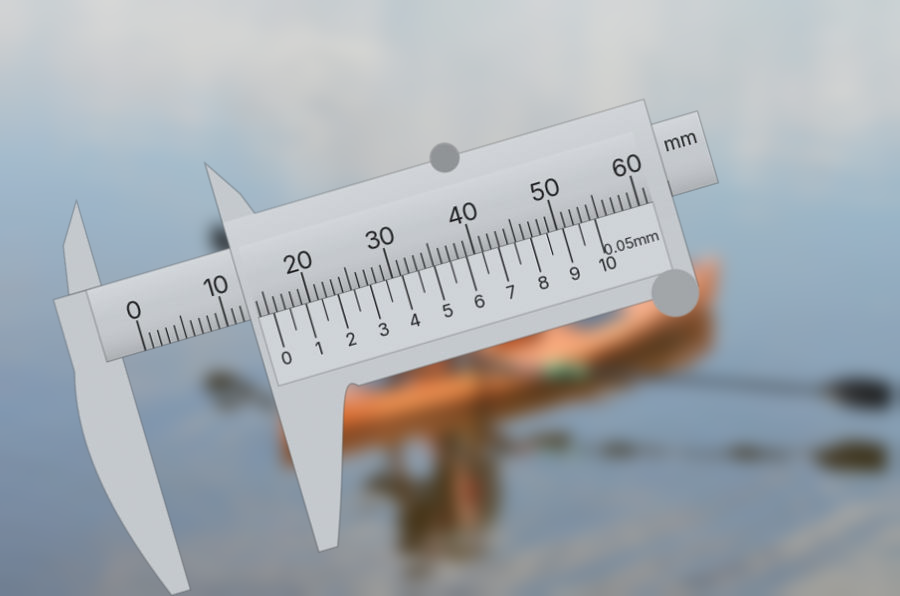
15.6 mm
